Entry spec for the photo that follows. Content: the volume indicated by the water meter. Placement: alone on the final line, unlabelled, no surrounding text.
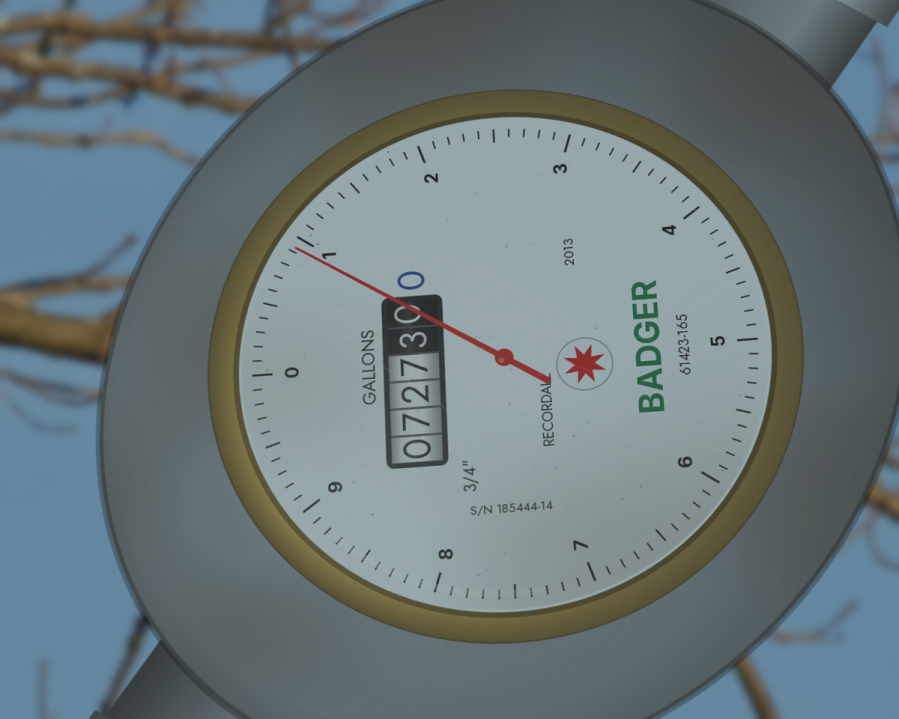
727300.9 gal
